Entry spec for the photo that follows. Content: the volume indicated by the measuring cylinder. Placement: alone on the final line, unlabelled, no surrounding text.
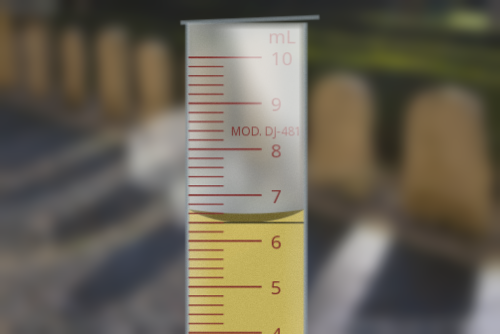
6.4 mL
